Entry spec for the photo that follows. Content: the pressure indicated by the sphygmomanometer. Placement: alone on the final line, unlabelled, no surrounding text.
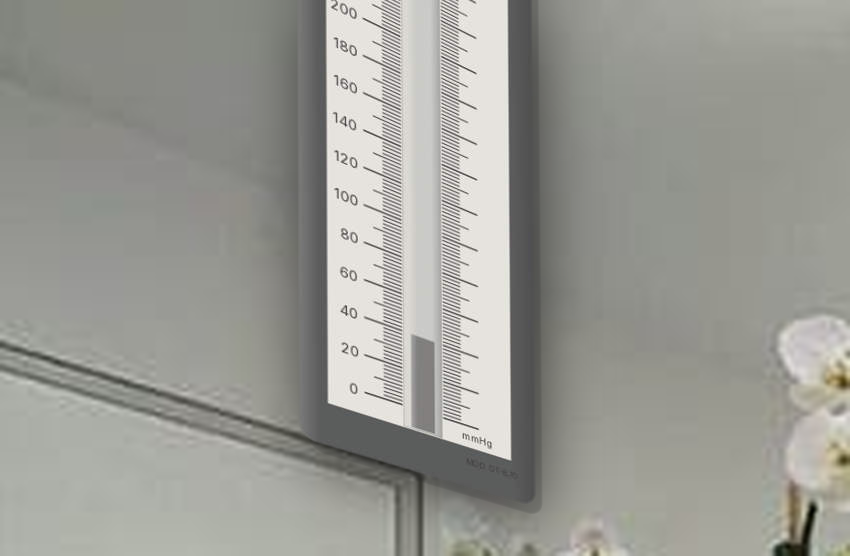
40 mmHg
